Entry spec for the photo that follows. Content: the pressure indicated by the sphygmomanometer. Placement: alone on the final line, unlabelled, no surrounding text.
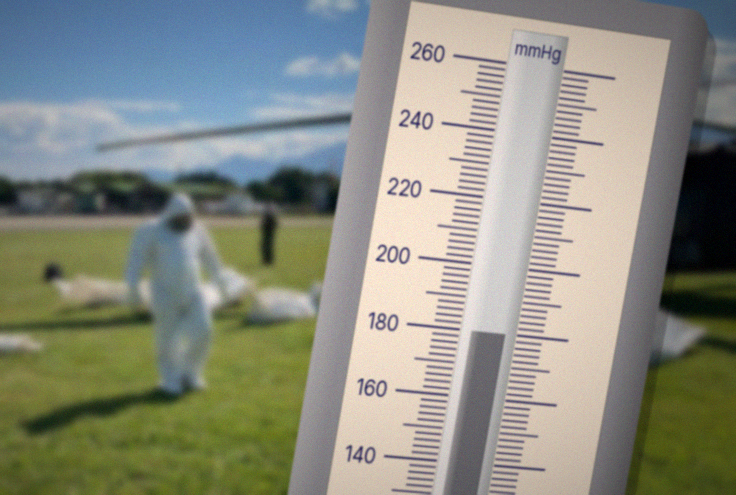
180 mmHg
